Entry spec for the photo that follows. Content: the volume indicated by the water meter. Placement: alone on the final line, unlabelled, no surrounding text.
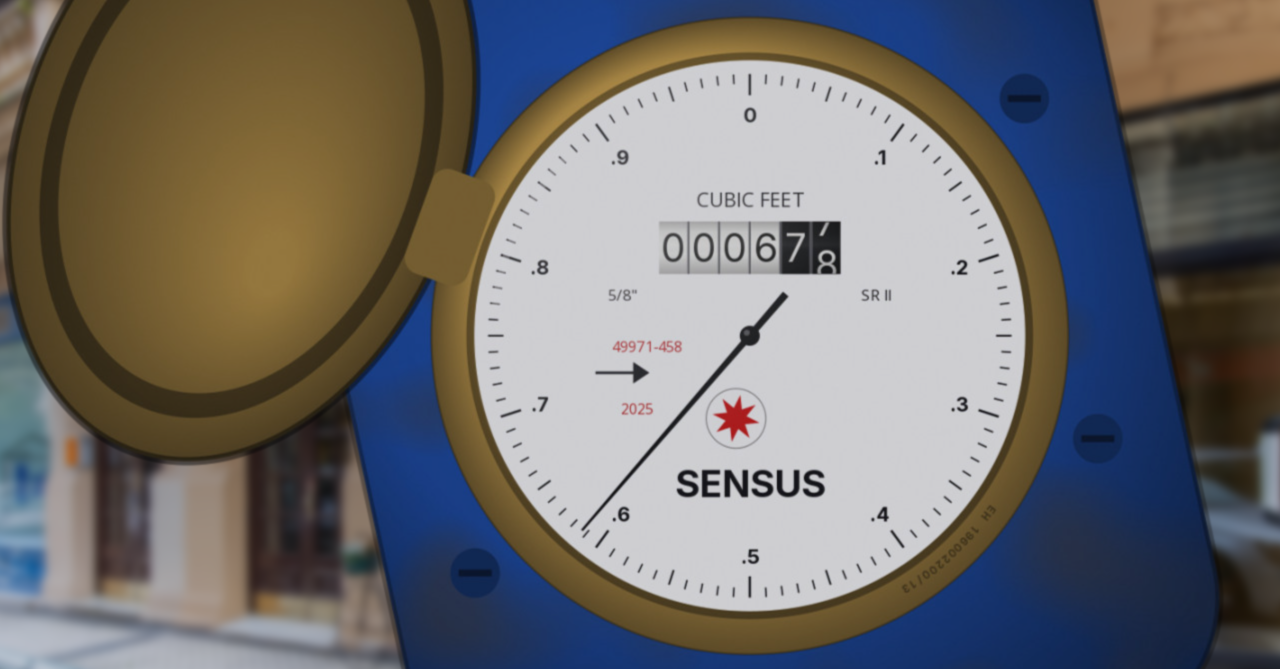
677.61 ft³
